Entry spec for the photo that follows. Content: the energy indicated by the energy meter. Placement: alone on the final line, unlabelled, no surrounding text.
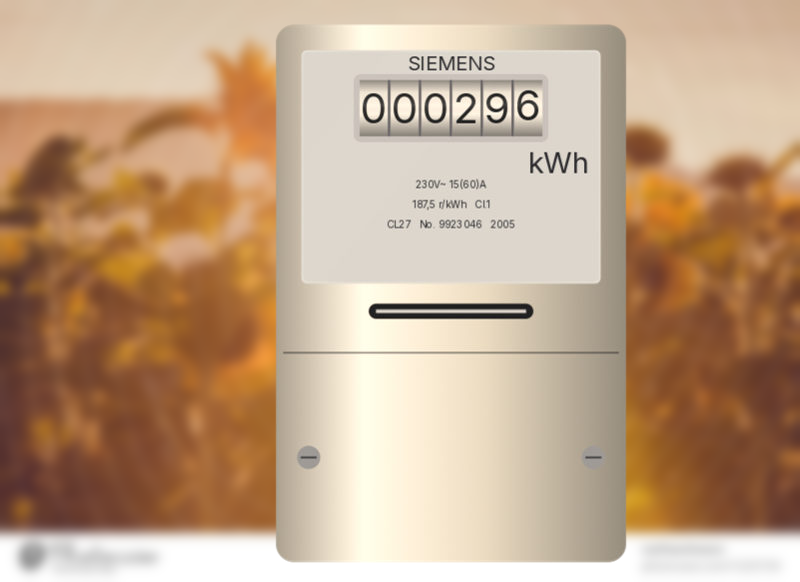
296 kWh
